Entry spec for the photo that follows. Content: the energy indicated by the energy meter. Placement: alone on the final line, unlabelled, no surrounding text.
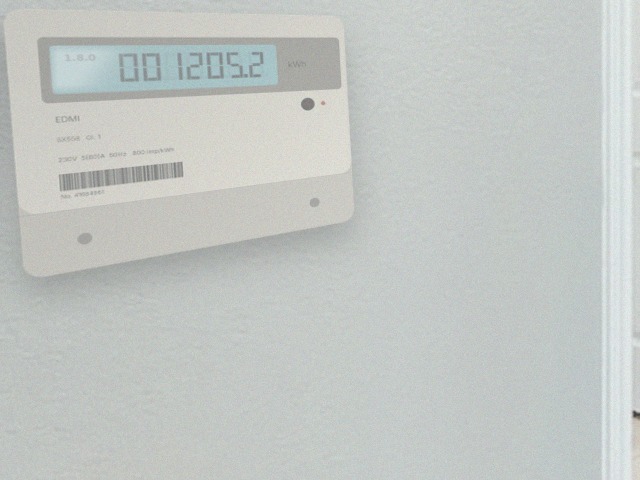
1205.2 kWh
